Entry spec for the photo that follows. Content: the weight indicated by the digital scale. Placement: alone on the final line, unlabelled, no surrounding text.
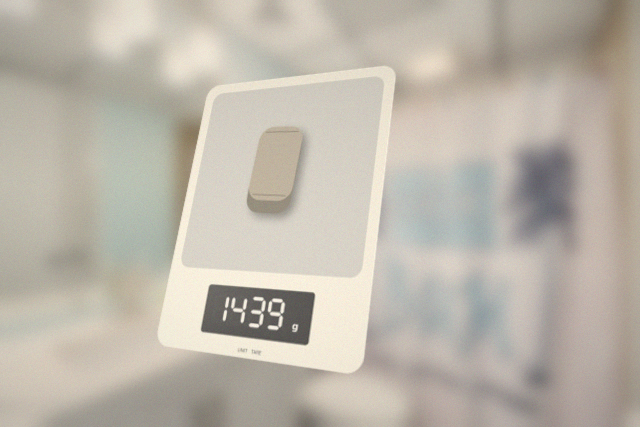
1439 g
